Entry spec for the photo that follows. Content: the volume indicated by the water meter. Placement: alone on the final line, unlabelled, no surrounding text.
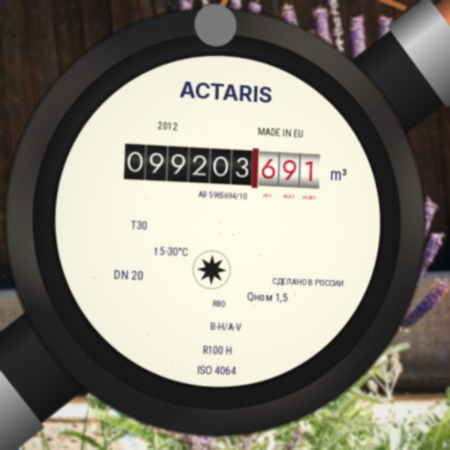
99203.691 m³
